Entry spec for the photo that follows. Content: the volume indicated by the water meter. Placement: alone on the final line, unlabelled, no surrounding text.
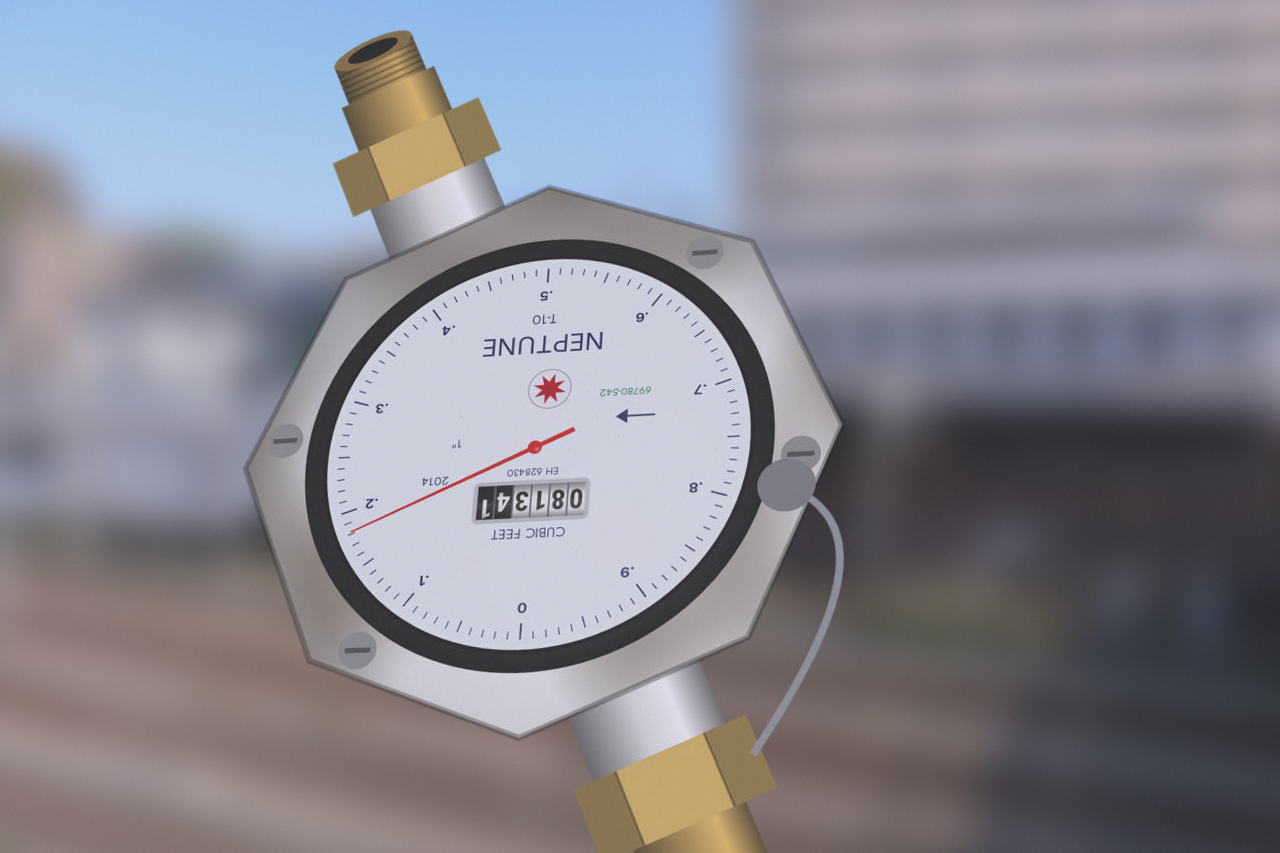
81341.18 ft³
